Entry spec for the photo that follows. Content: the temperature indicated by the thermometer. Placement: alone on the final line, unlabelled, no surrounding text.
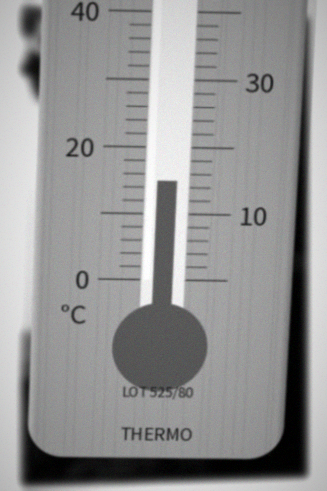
15 °C
